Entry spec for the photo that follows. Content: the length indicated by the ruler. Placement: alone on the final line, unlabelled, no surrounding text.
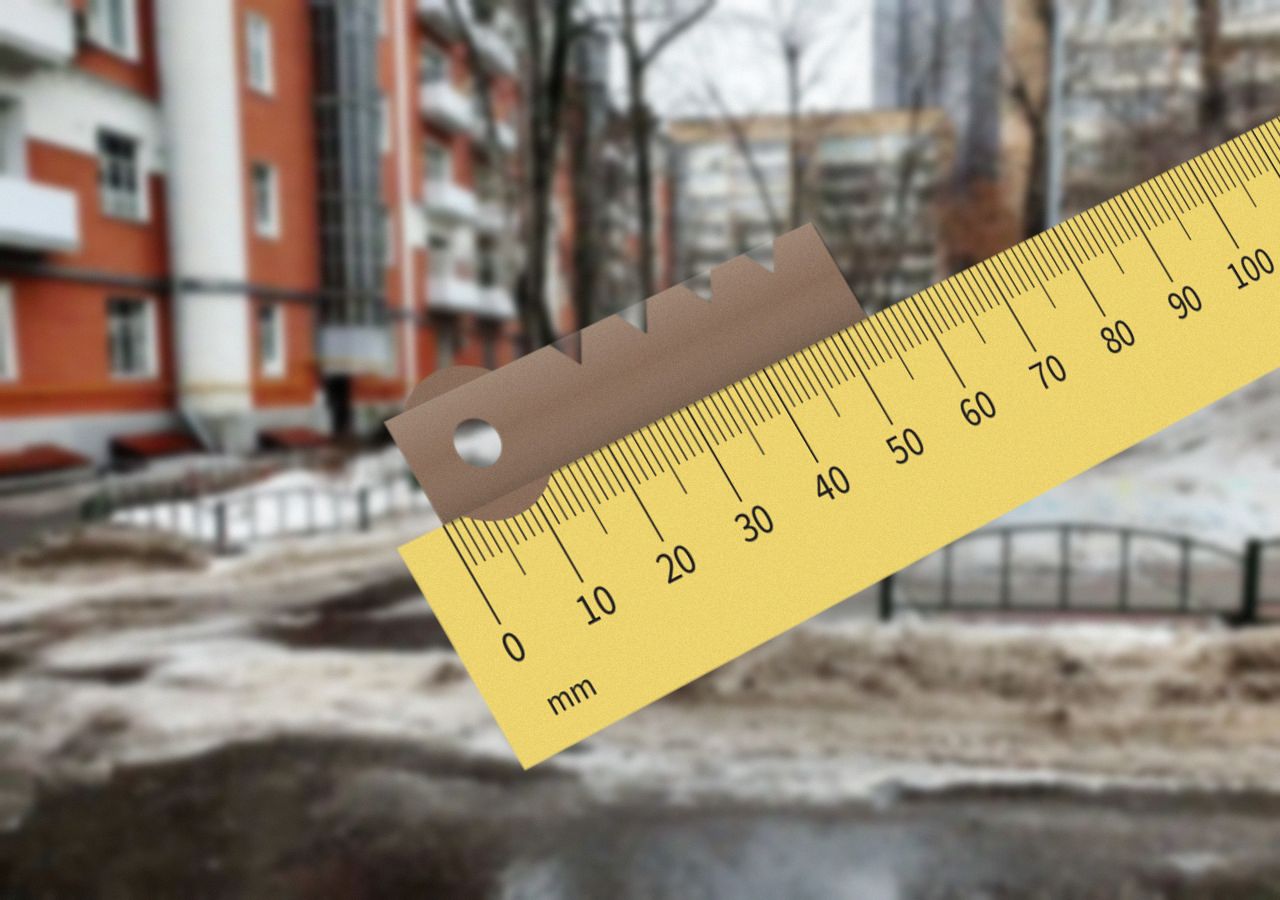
54 mm
